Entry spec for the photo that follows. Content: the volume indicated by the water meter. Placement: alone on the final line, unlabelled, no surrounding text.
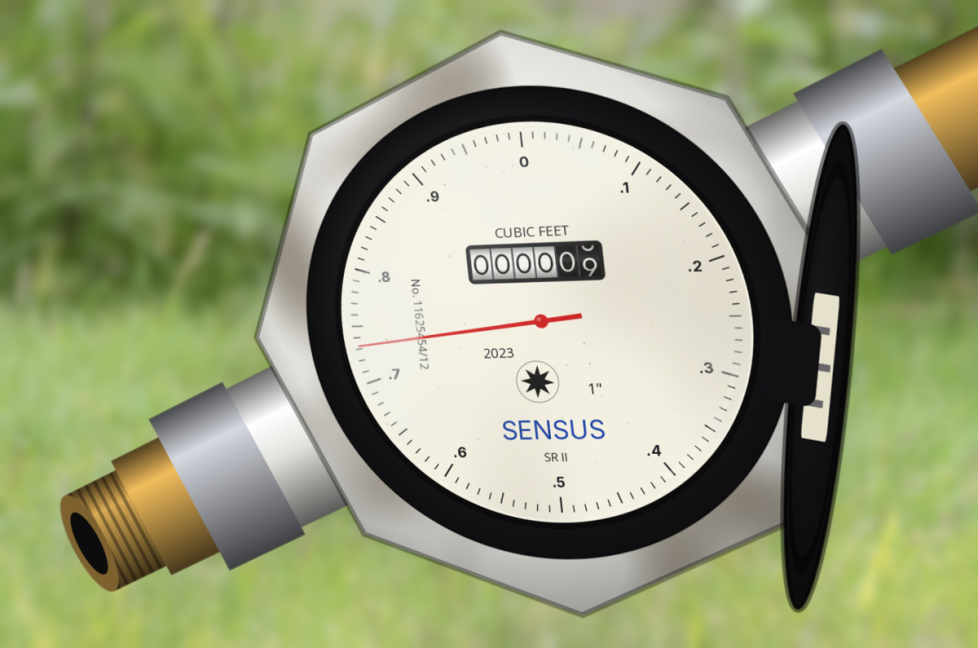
8.73 ft³
